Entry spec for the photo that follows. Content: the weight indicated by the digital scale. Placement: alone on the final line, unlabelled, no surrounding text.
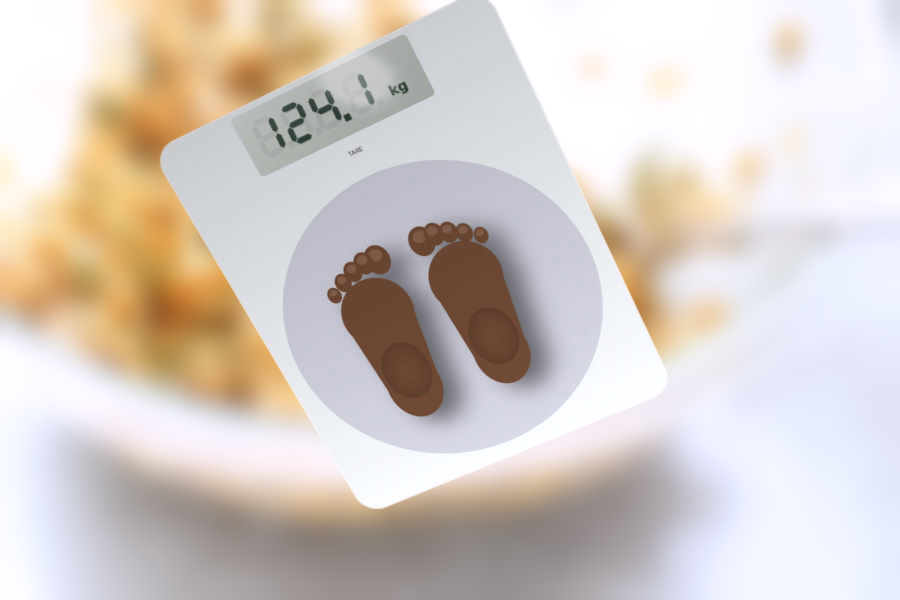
124.1 kg
